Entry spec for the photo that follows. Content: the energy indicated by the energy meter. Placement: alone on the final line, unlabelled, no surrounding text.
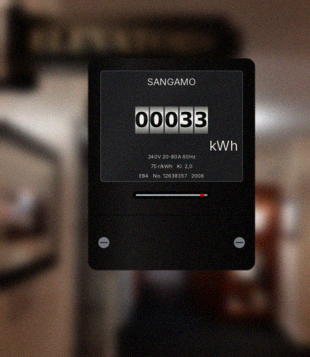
33 kWh
